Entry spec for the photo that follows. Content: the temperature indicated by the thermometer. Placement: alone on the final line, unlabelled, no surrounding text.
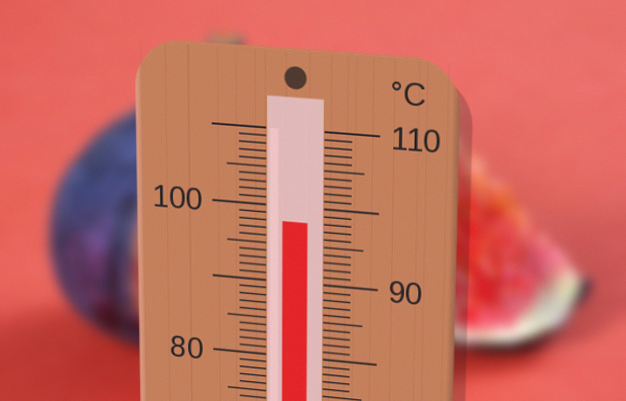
98 °C
